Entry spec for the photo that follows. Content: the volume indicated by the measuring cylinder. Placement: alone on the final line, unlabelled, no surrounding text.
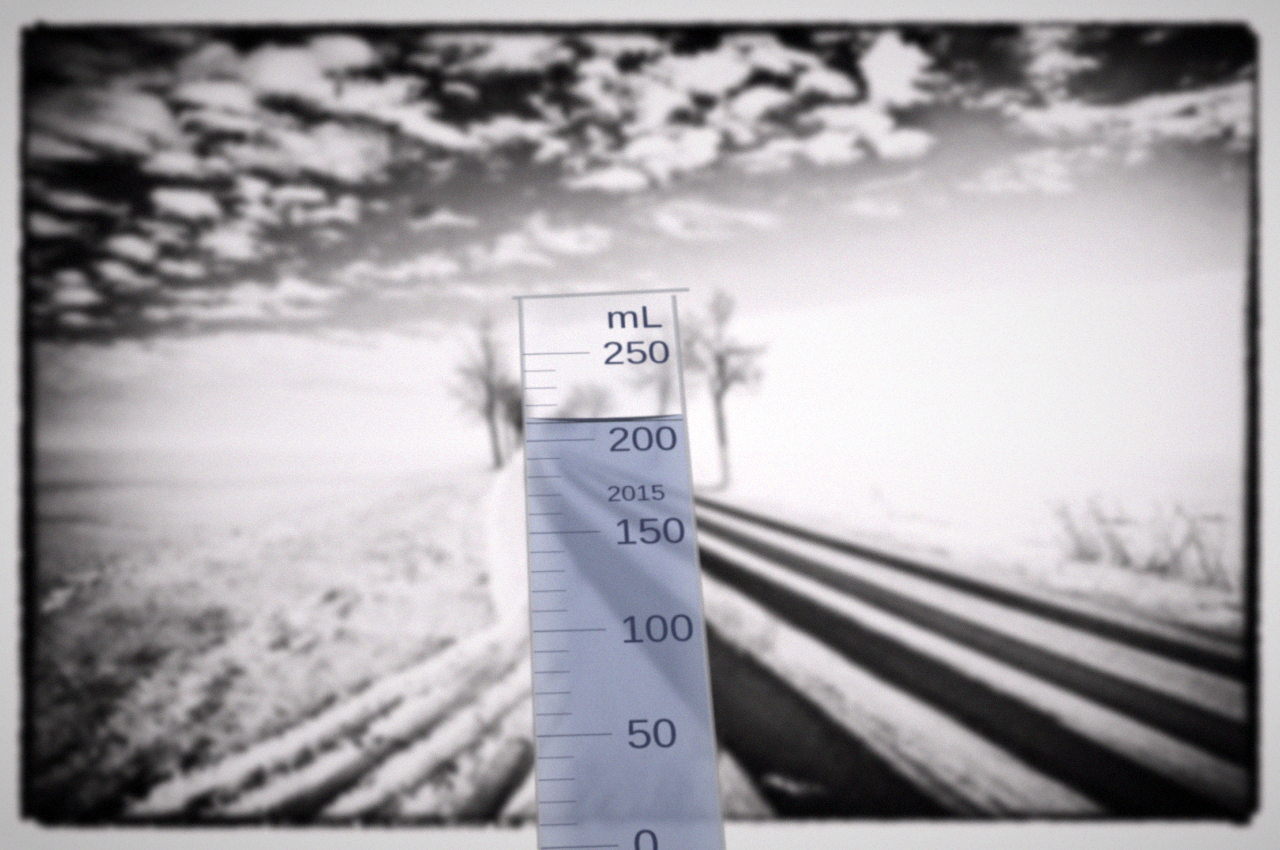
210 mL
